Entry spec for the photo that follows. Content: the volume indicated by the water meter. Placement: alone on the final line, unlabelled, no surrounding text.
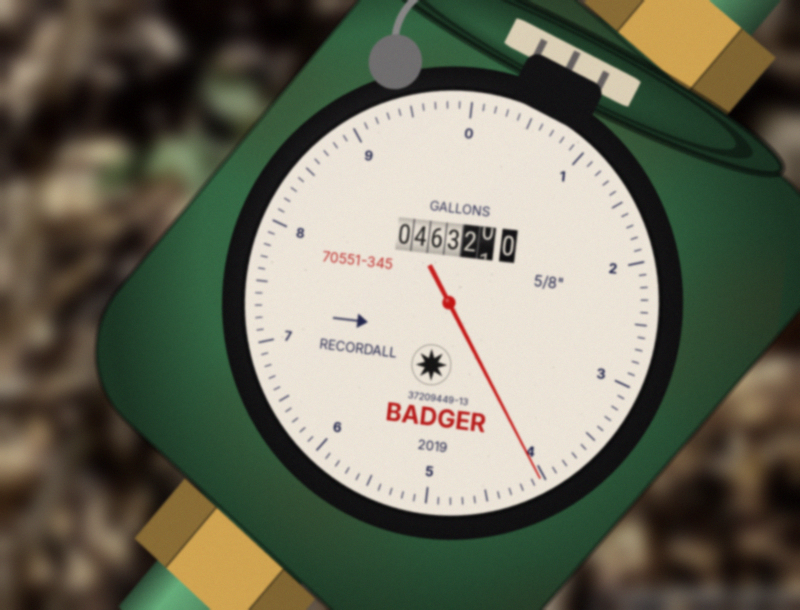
463204.0 gal
